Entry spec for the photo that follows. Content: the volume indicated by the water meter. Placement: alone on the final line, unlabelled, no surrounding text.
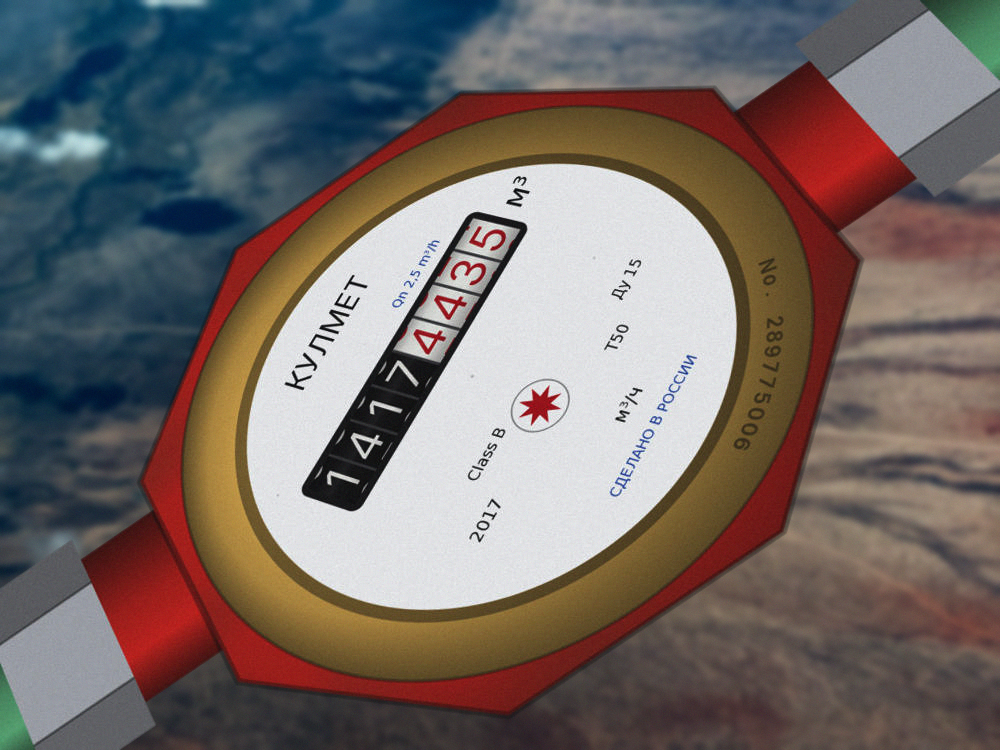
1417.4435 m³
